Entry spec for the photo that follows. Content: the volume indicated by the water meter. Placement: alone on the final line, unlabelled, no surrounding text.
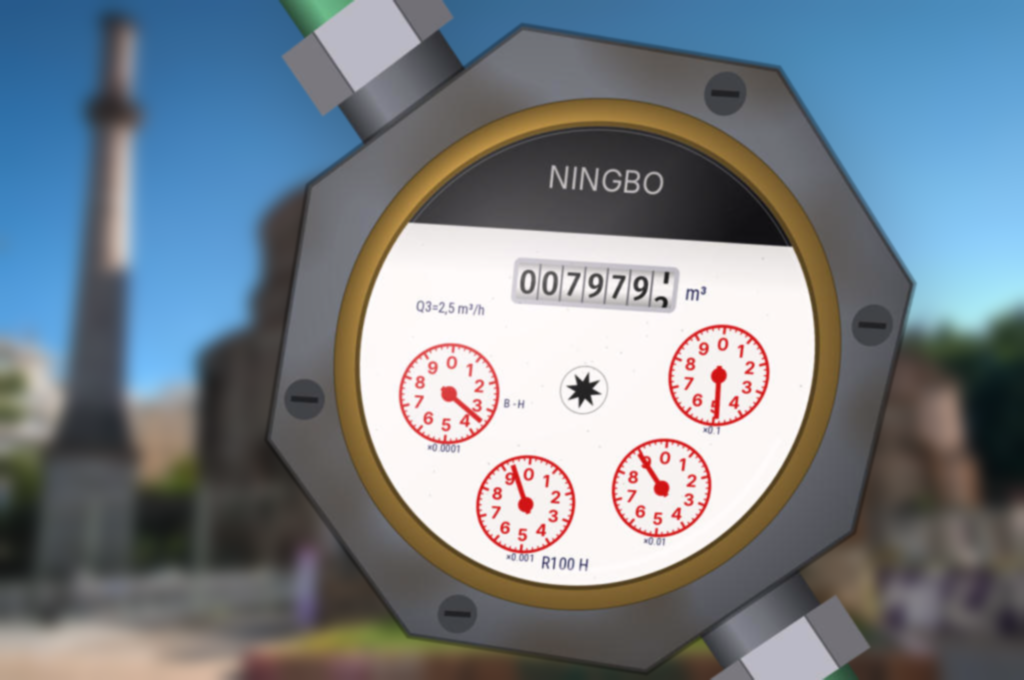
79791.4893 m³
